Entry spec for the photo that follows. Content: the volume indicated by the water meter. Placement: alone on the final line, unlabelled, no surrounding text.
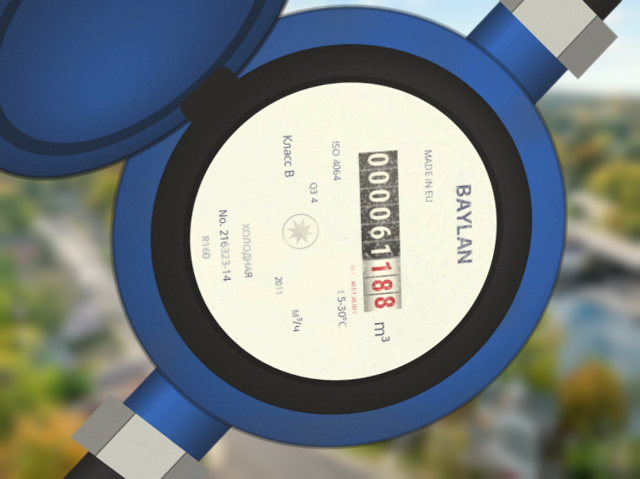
61.188 m³
